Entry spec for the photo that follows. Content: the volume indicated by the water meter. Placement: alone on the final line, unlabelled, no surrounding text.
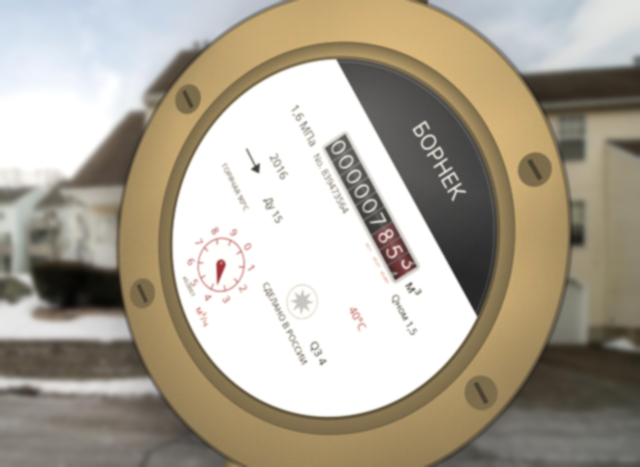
7.8533 m³
